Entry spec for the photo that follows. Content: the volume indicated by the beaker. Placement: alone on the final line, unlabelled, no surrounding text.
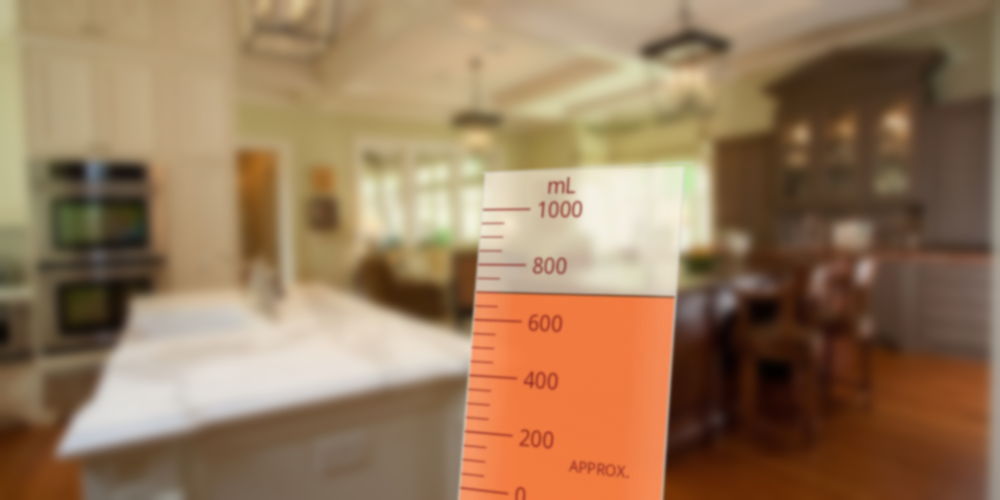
700 mL
